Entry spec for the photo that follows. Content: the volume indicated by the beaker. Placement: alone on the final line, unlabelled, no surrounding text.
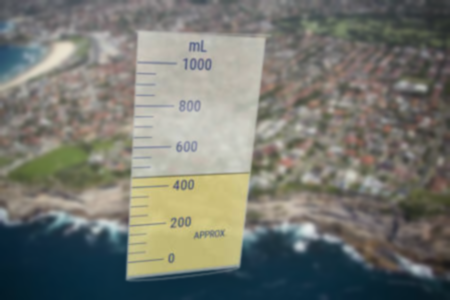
450 mL
